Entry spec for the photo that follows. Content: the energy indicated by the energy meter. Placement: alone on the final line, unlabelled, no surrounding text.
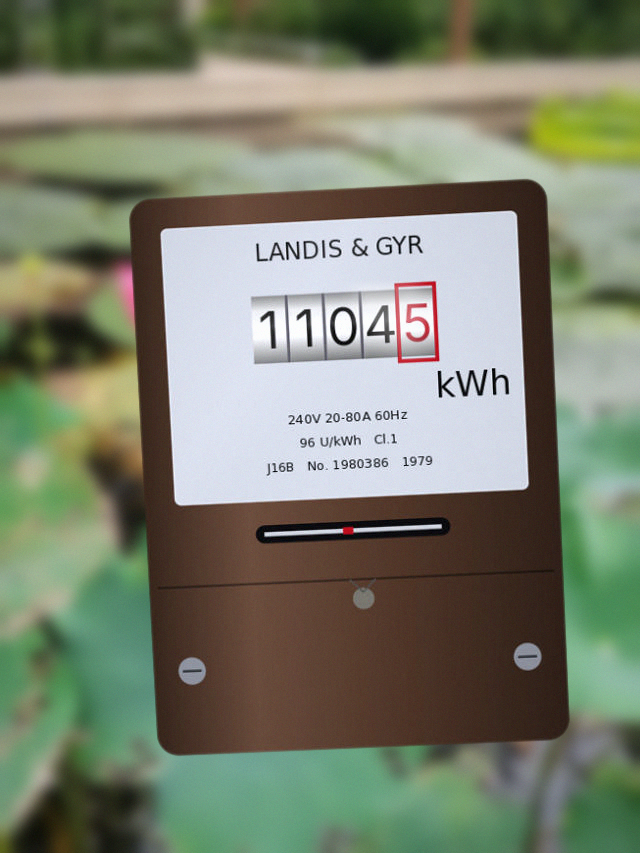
1104.5 kWh
